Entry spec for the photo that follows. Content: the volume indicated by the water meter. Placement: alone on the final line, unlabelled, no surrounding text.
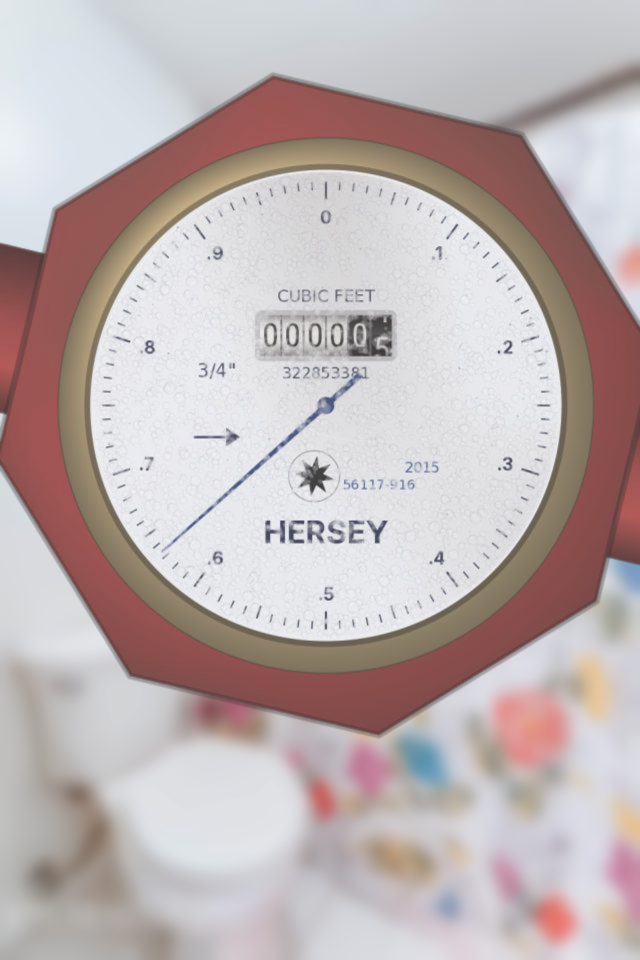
4.63 ft³
